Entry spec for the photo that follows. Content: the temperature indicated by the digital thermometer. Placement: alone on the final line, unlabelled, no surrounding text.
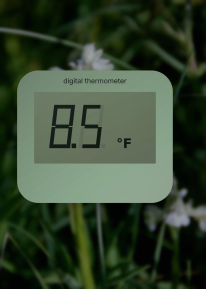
8.5 °F
